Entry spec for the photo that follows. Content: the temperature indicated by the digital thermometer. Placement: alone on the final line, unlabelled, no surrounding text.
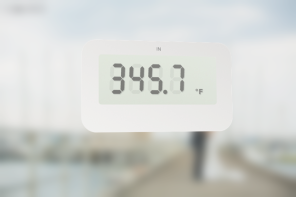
345.7 °F
